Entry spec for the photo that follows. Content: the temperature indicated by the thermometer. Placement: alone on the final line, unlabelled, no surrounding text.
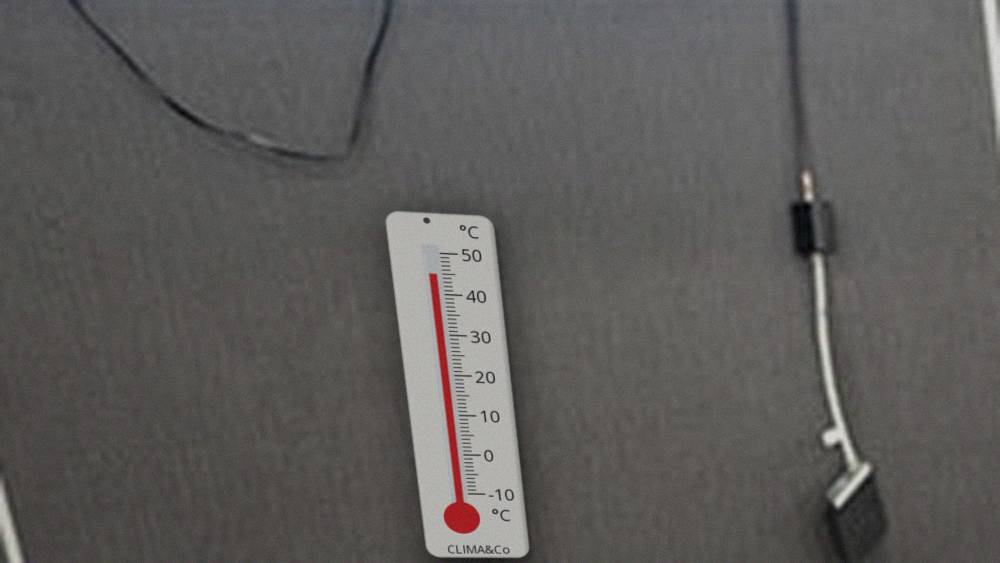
45 °C
